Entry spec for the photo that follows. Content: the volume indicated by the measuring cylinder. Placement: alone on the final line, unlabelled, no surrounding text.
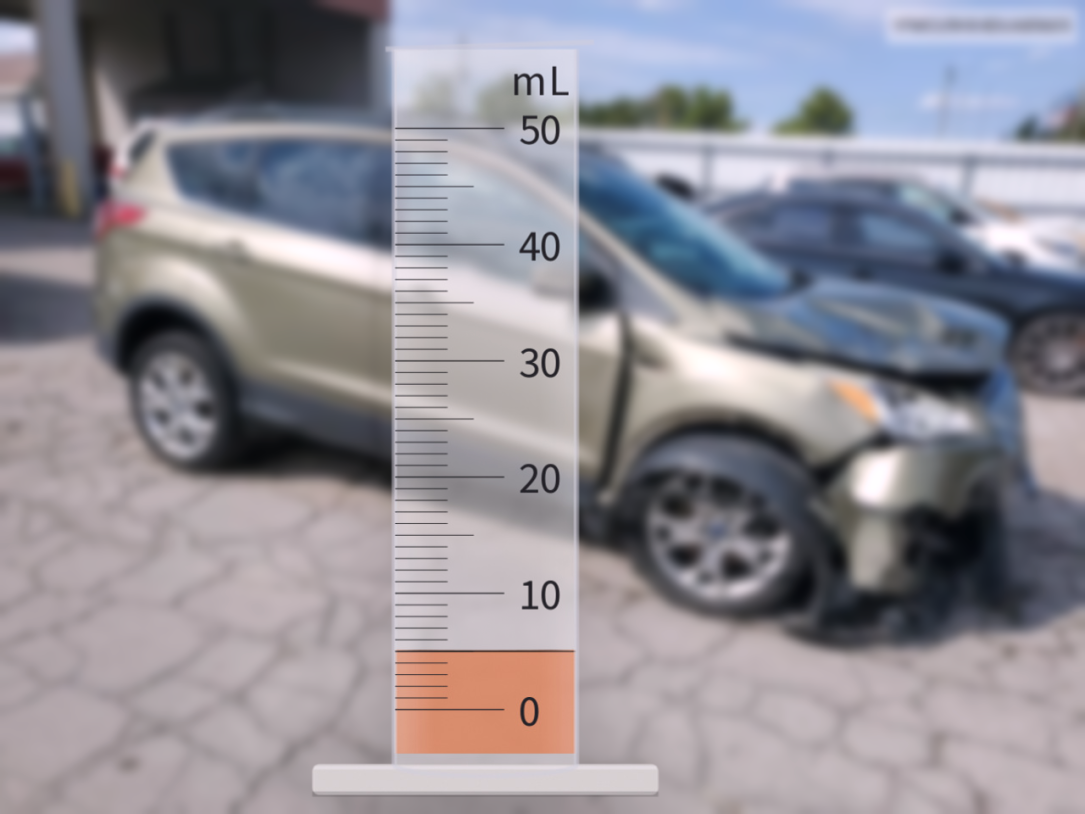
5 mL
